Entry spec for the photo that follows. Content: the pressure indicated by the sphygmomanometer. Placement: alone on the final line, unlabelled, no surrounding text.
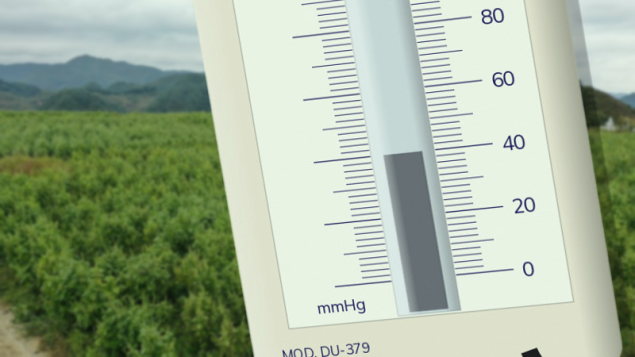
40 mmHg
